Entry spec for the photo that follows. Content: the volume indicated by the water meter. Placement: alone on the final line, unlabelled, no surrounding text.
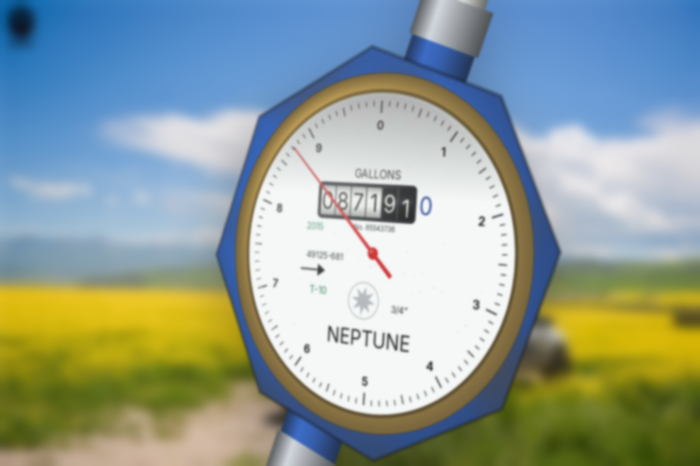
871908.7 gal
